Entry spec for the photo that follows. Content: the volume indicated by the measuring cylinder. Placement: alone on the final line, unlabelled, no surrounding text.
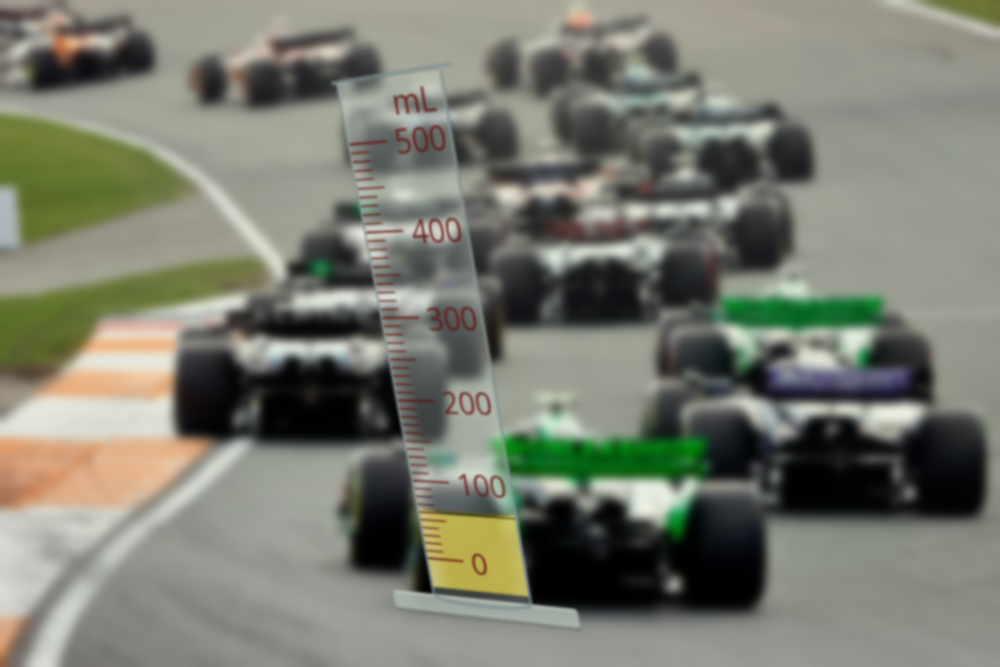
60 mL
